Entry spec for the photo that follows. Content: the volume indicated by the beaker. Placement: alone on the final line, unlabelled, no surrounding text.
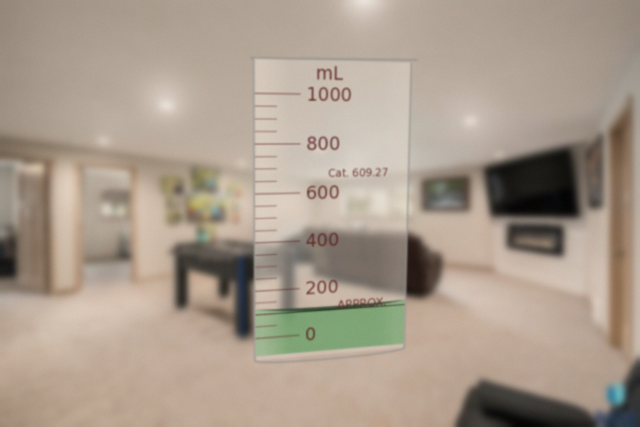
100 mL
